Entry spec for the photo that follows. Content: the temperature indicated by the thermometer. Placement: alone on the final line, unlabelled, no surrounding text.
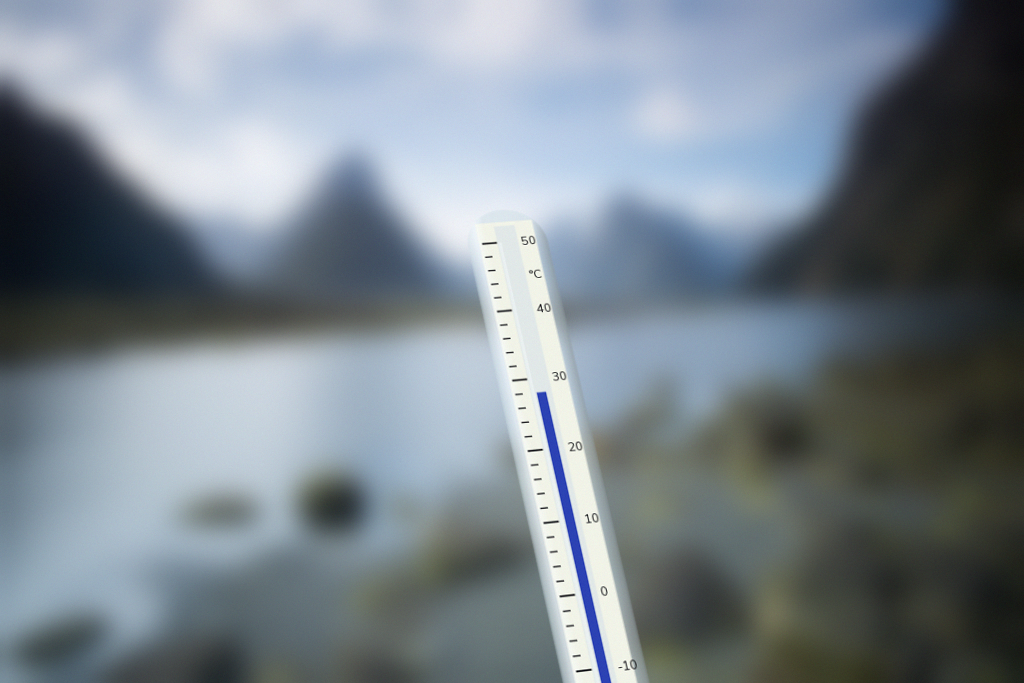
28 °C
